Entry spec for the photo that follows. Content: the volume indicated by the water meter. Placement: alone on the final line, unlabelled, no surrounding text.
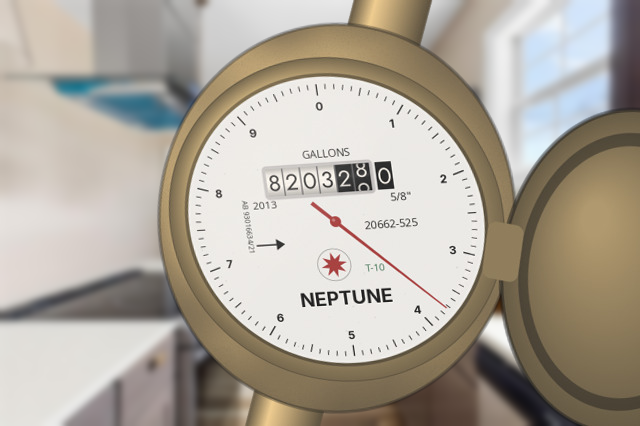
8203283.7 gal
